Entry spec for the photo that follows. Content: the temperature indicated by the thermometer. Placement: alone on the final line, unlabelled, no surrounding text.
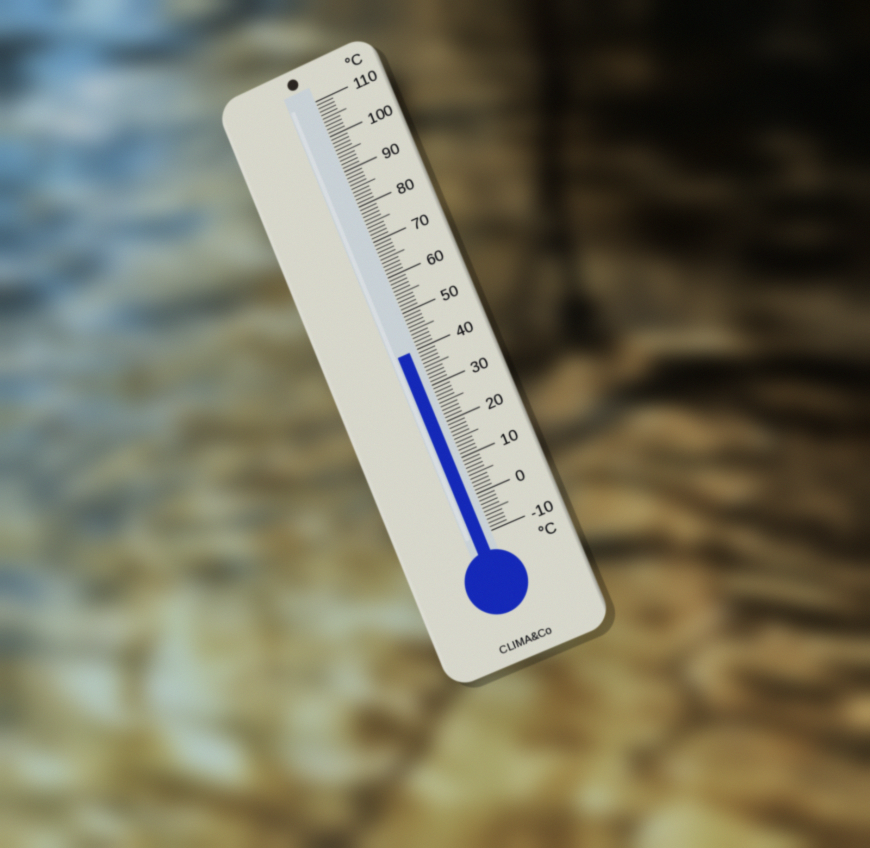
40 °C
